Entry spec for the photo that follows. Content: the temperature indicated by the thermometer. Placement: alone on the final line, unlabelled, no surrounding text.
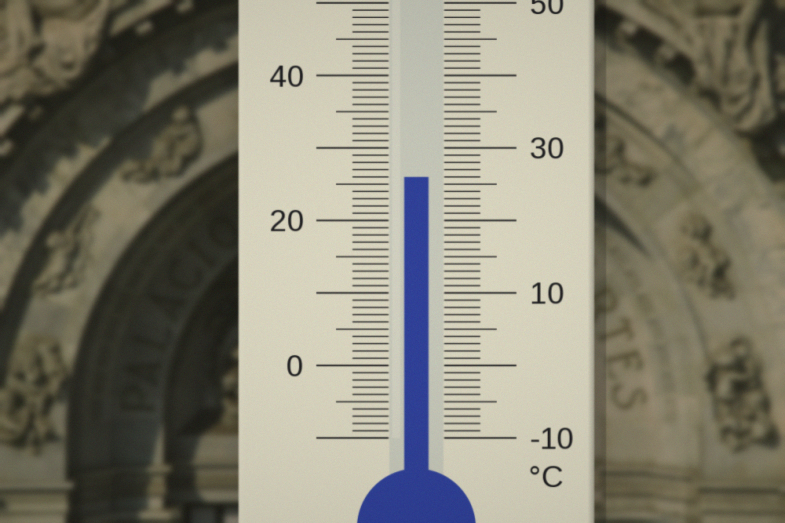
26 °C
